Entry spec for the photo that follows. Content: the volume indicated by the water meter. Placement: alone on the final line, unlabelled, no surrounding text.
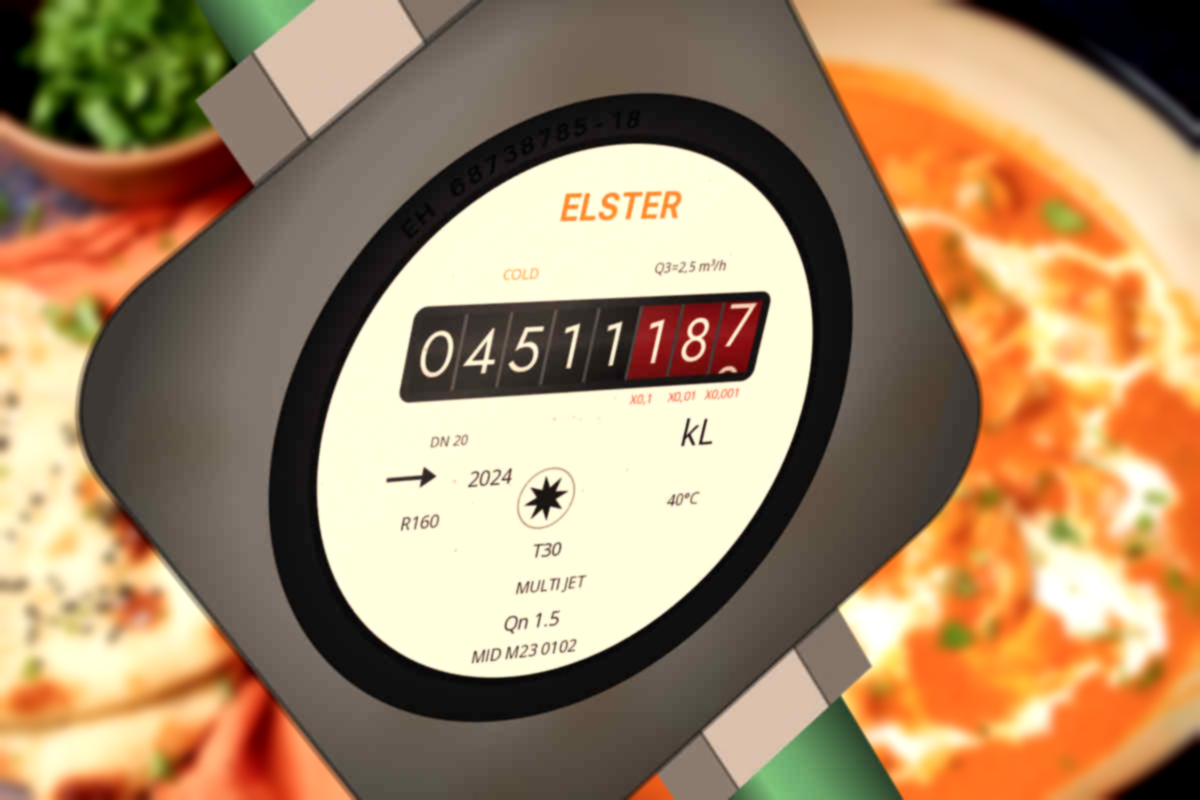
4511.187 kL
